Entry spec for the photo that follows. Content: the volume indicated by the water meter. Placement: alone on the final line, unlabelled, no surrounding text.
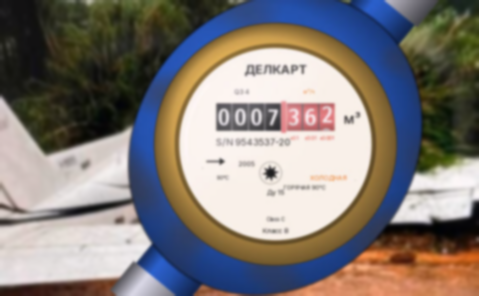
7.362 m³
